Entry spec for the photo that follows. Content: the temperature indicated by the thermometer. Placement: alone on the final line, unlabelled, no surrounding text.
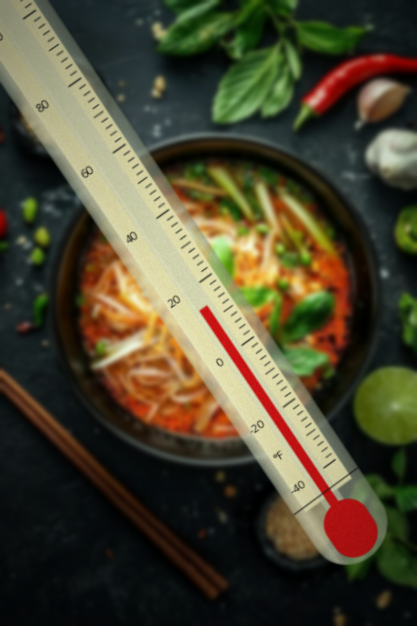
14 °F
